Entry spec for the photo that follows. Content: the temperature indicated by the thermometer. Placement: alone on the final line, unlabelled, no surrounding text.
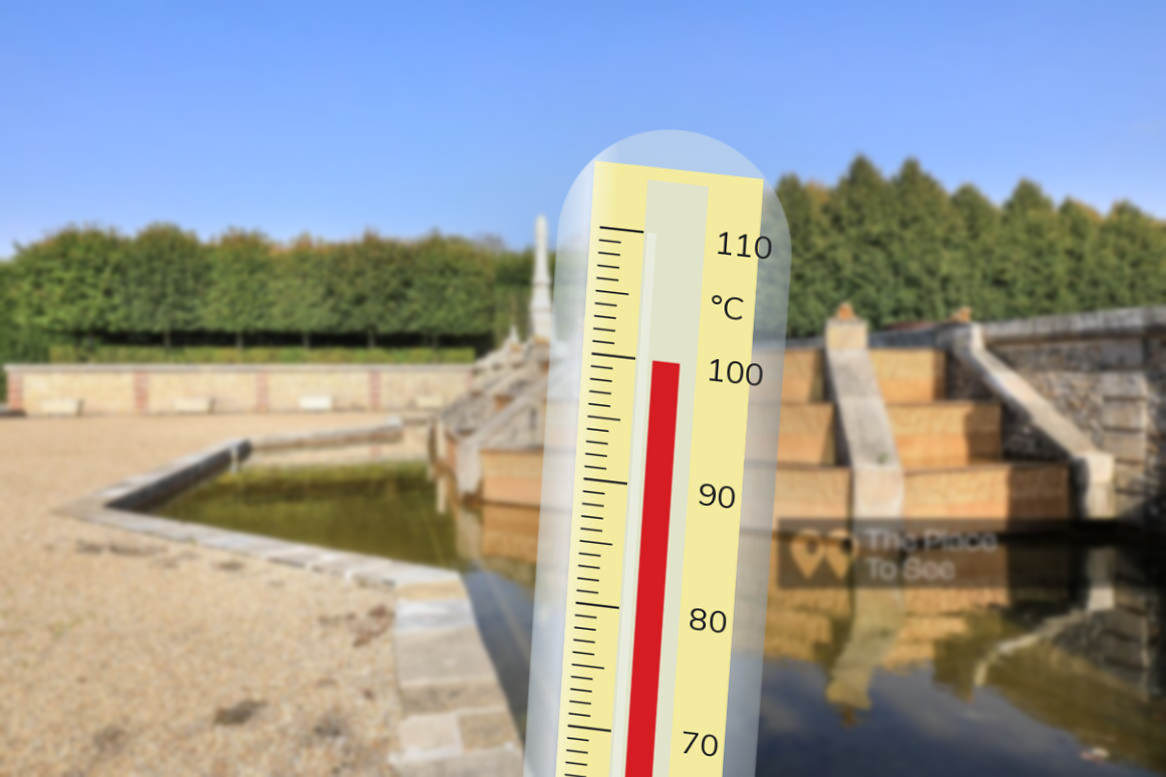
100 °C
